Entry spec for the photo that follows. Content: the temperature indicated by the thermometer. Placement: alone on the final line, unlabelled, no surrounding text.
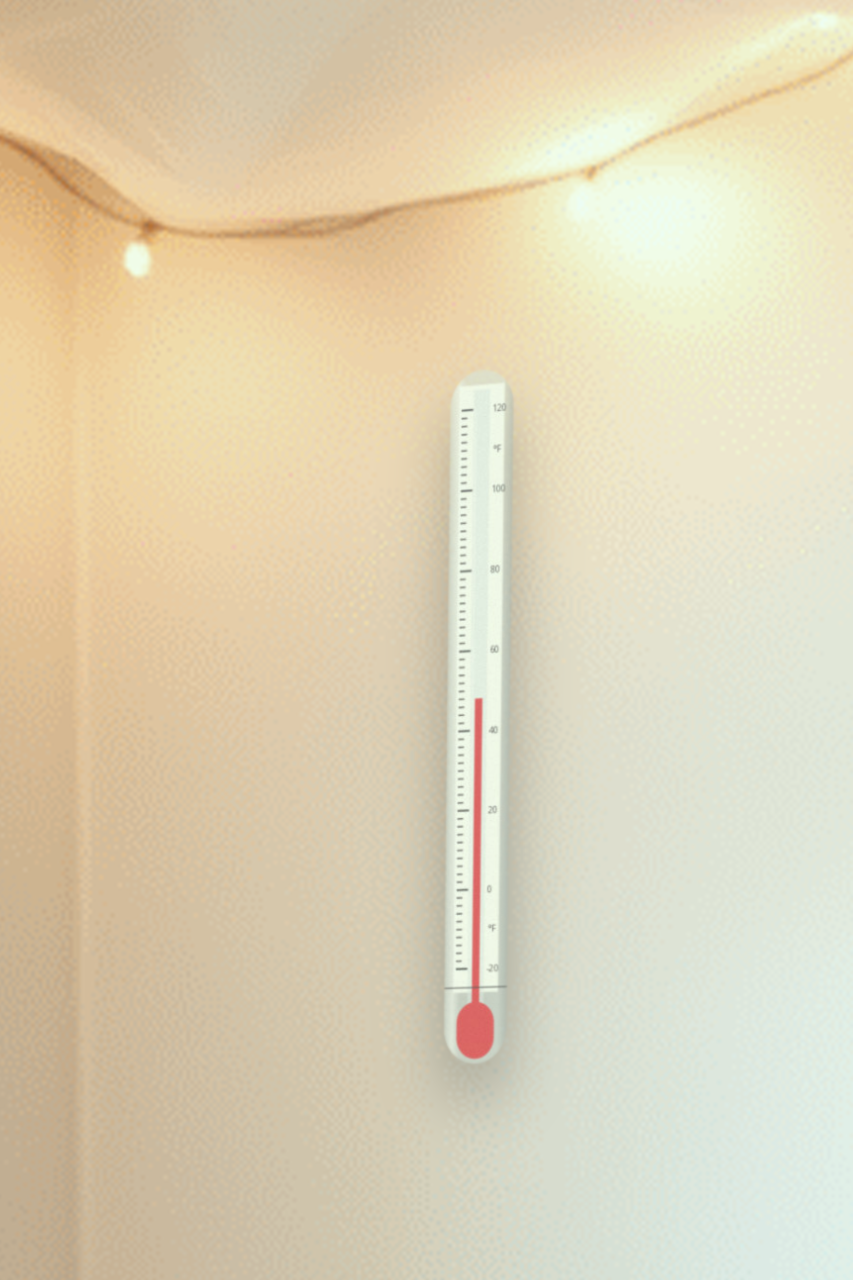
48 °F
